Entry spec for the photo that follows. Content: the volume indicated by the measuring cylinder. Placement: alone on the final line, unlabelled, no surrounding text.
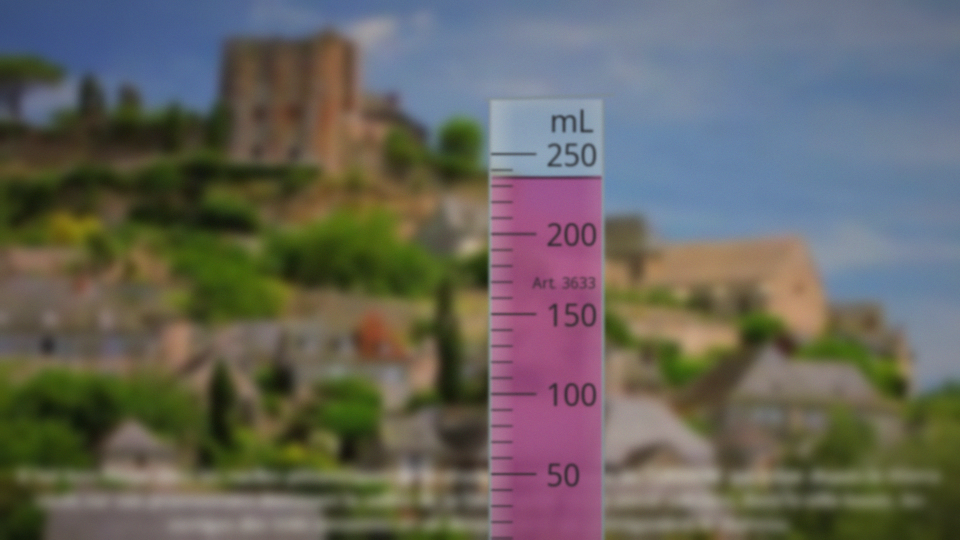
235 mL
